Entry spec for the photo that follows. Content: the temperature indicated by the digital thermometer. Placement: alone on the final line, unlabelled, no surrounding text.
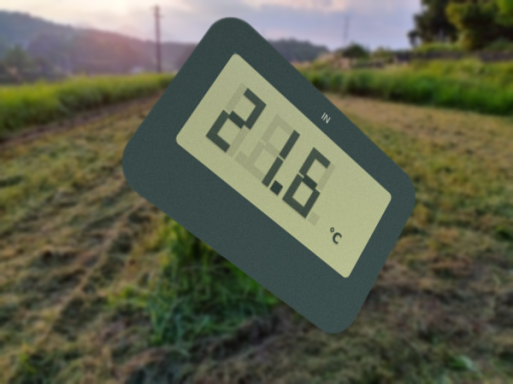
21.6 °C
